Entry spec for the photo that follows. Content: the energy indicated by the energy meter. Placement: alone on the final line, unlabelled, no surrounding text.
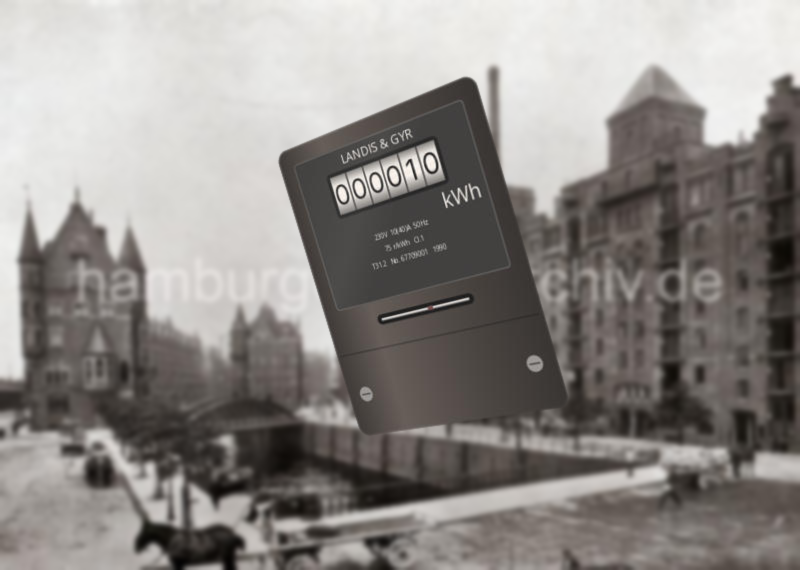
10 kWh
